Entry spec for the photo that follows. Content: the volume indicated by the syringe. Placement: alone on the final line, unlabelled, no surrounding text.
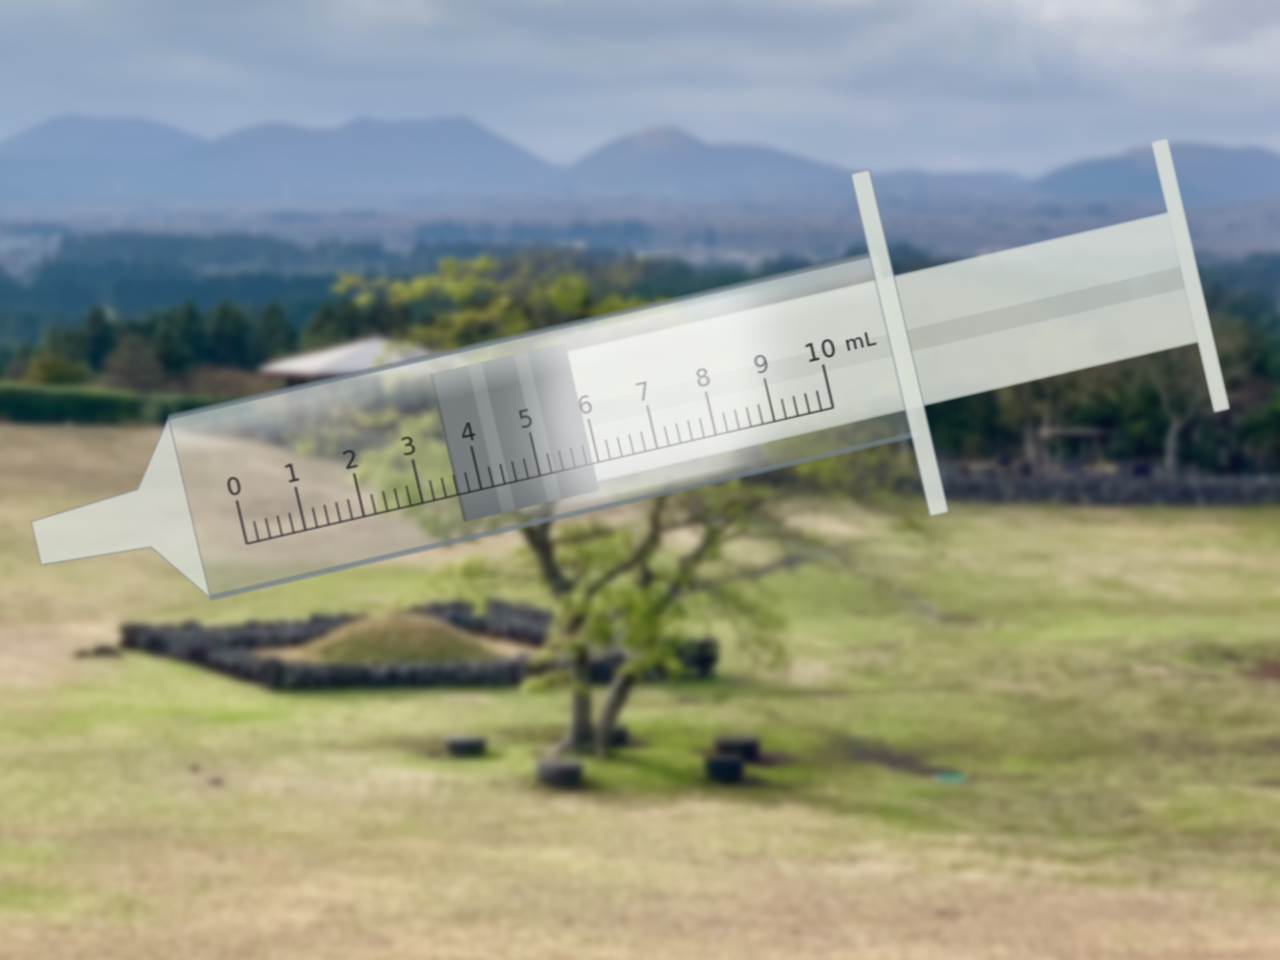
3.6 mL
